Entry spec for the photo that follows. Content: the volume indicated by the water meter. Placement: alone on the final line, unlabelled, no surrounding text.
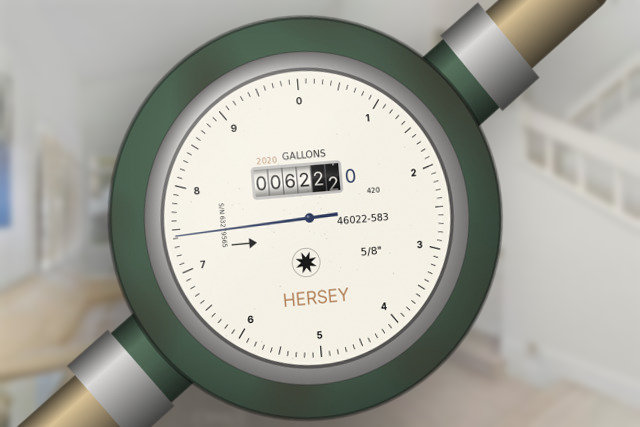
62217.4 gal
